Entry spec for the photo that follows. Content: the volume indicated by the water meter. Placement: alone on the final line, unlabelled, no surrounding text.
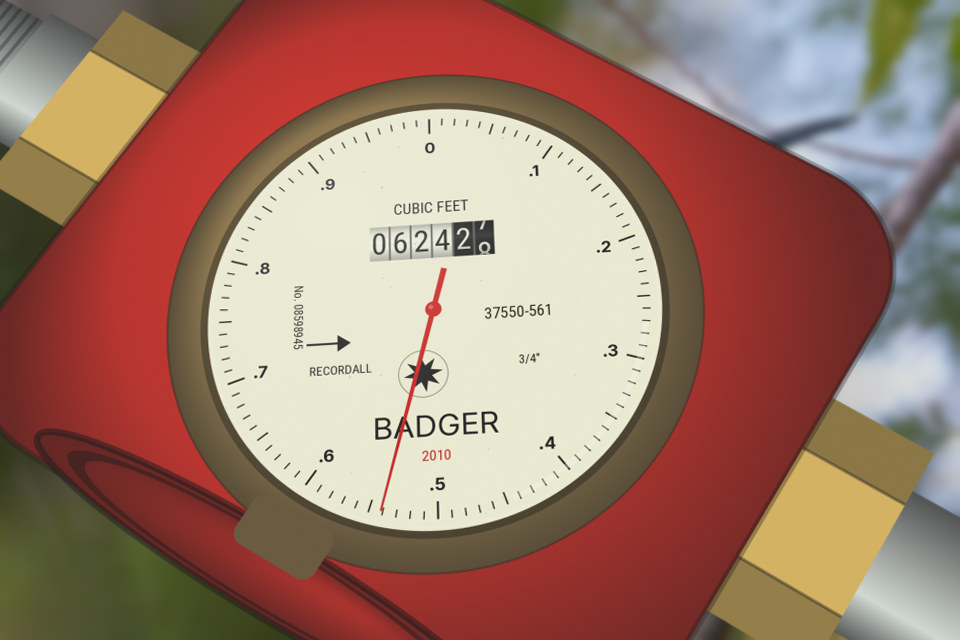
62427.54 ft³
